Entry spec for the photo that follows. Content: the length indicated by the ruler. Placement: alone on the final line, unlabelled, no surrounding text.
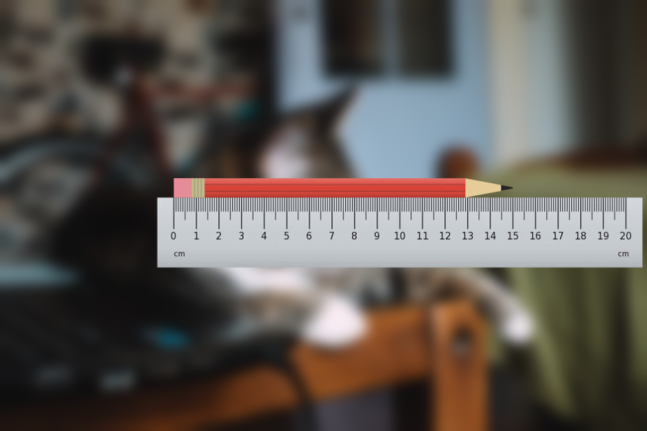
15 cm
